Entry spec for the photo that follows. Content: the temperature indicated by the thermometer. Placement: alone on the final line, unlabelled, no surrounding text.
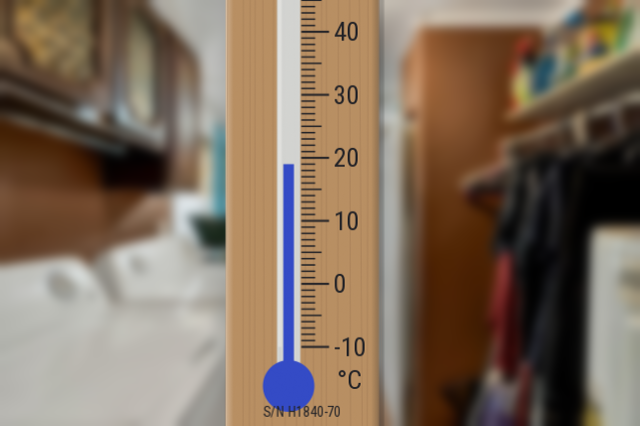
19 °C
